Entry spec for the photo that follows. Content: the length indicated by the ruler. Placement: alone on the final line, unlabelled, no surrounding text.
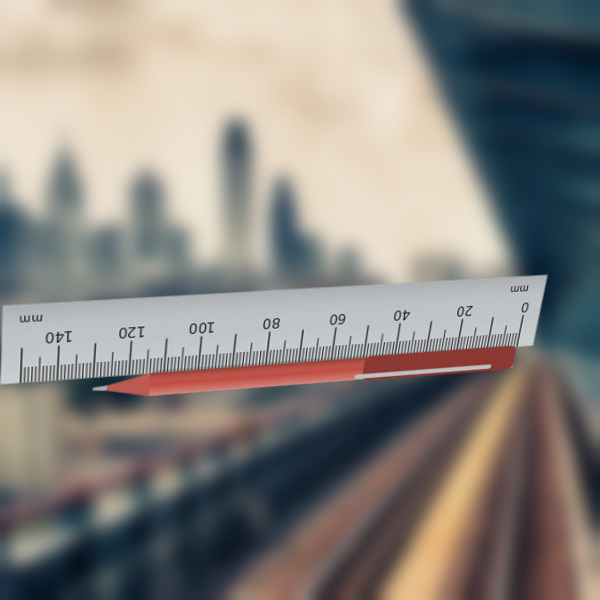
130 mm
